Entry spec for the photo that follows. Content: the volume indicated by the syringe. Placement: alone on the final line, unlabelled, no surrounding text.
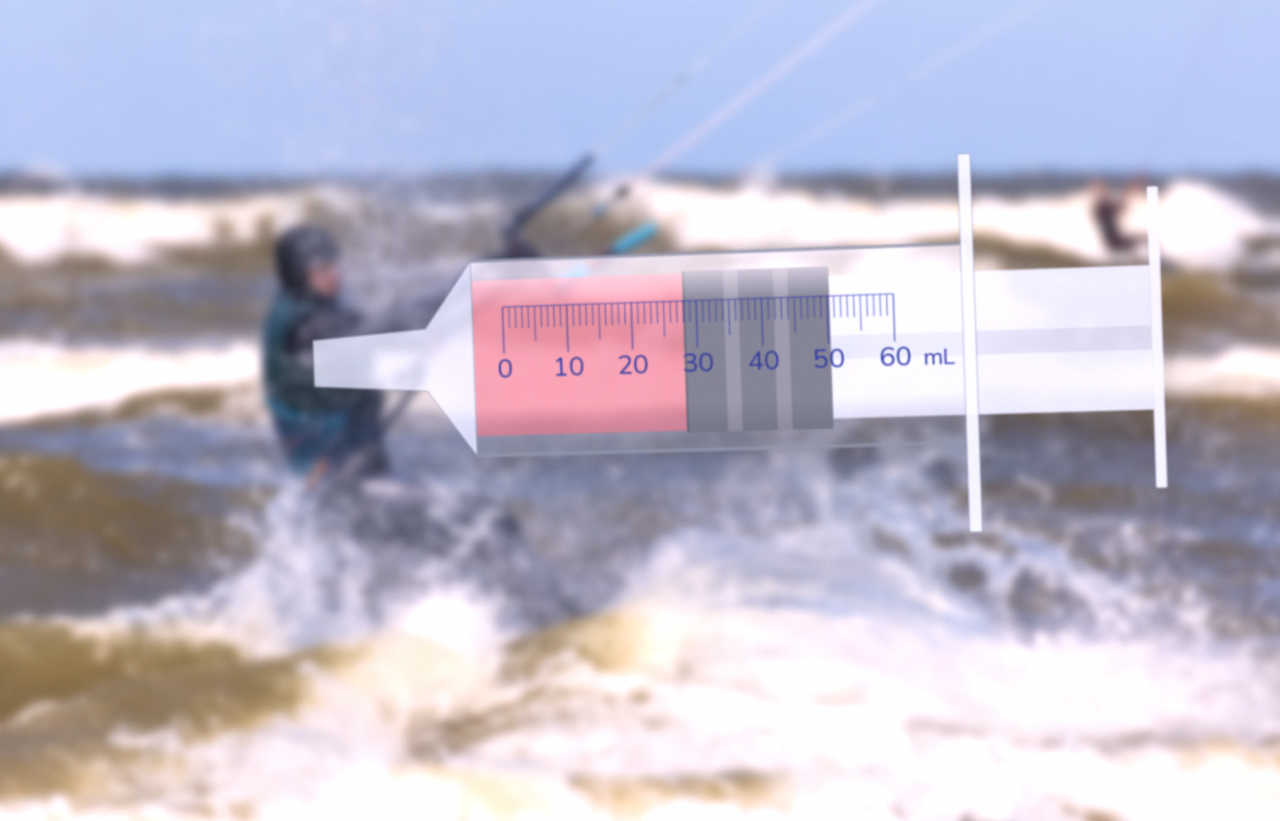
28 mL
